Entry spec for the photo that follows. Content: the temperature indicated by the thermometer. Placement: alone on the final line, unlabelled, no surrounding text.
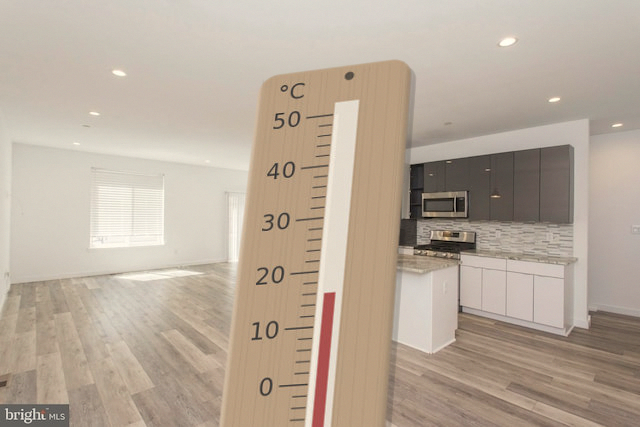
16 °C
